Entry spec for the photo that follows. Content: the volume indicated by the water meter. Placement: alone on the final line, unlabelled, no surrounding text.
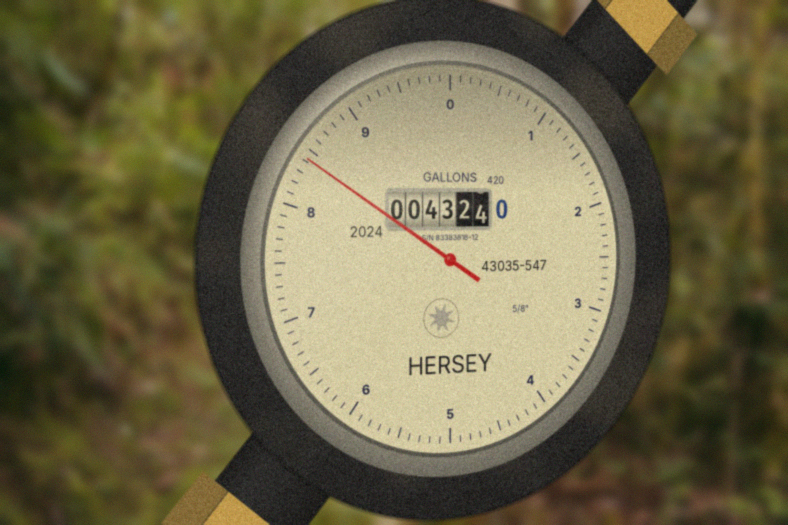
43238.4 gal
